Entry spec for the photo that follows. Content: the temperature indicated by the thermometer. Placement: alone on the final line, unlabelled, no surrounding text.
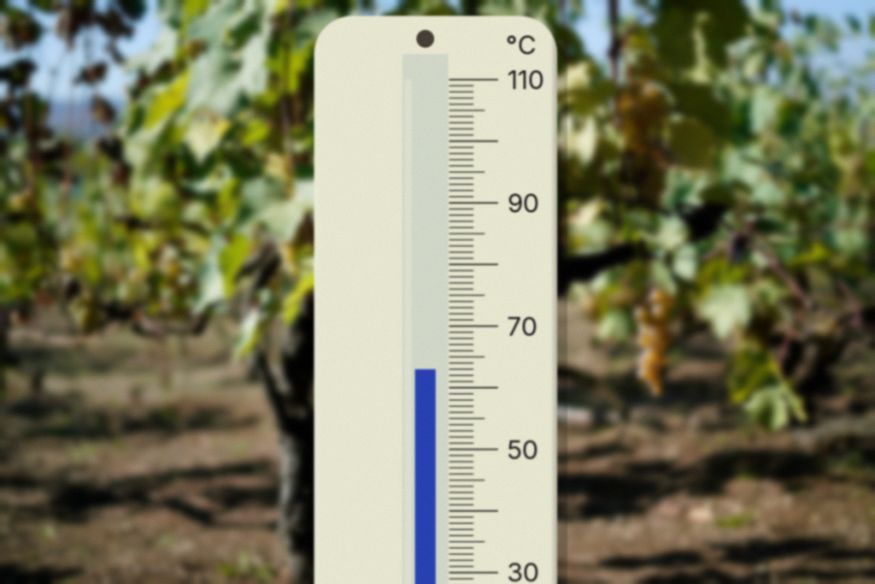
63 °C
